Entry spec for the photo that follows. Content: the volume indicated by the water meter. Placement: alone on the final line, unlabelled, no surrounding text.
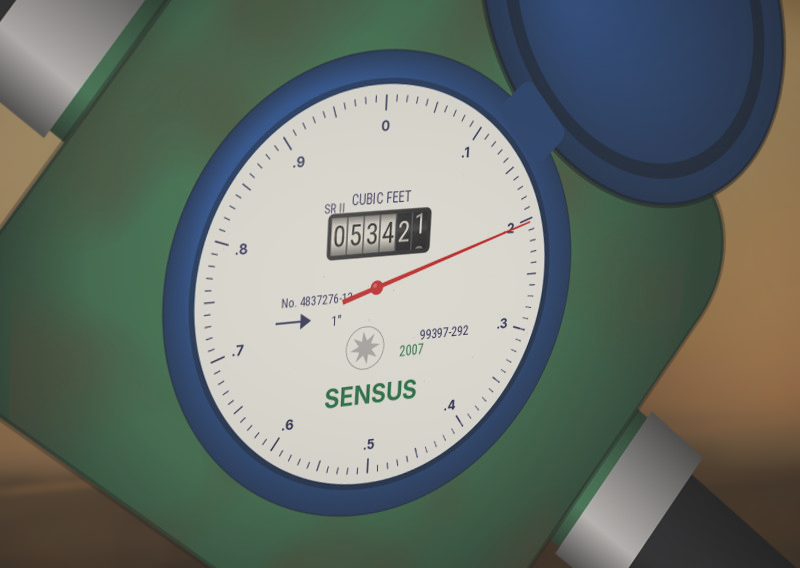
53421.20 ft³
